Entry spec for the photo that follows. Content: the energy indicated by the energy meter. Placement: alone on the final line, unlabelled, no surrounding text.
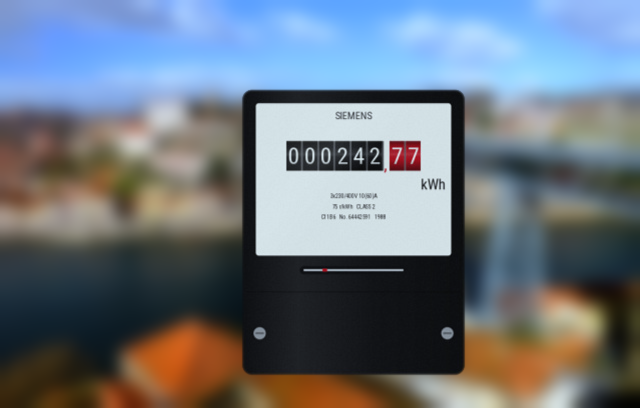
242.77 kWh
